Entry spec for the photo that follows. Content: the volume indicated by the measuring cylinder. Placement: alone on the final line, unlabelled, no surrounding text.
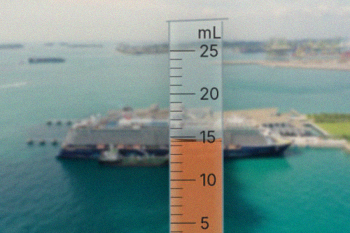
14.5 mL
